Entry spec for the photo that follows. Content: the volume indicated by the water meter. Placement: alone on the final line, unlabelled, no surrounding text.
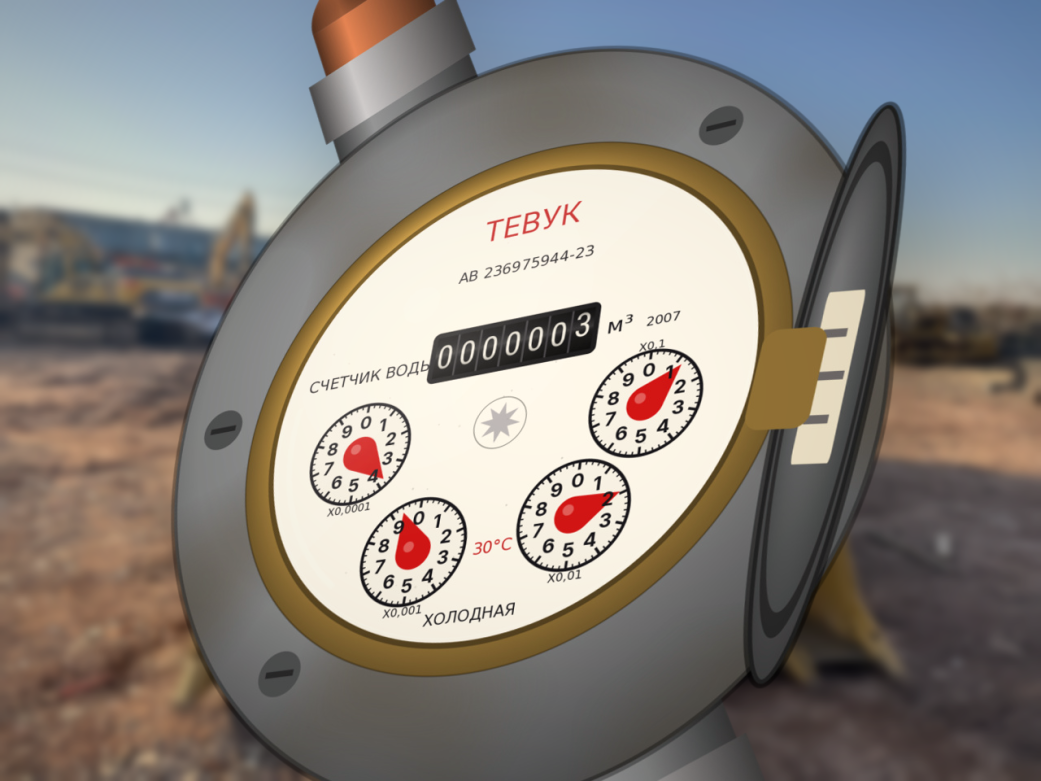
3.1193 m³
